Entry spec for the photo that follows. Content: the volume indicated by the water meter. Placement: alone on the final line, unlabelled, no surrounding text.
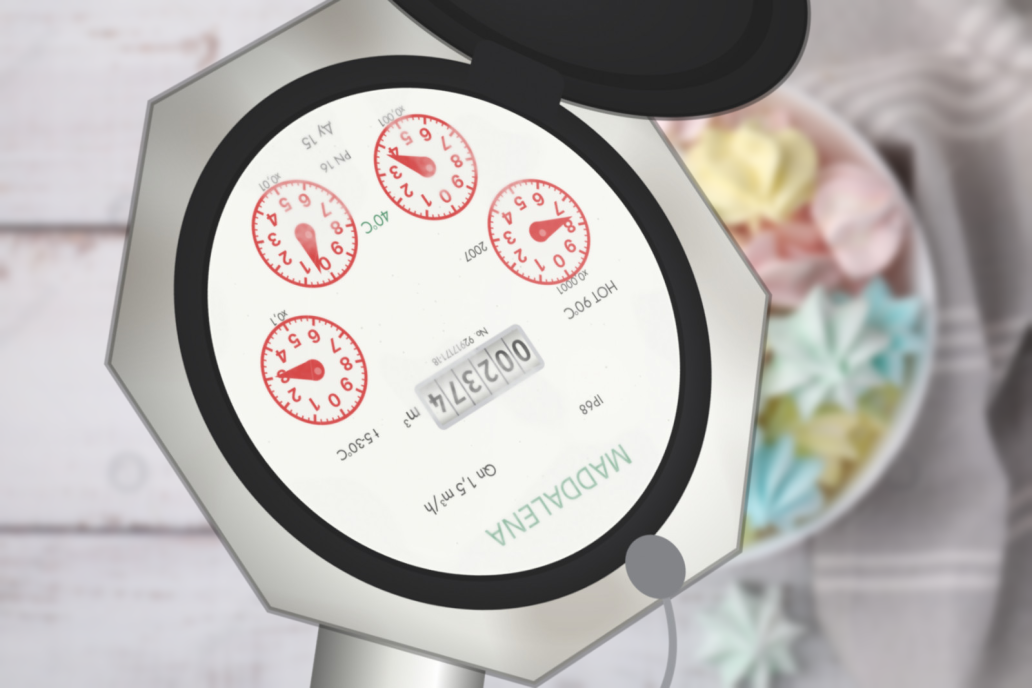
2374.3037 m³
